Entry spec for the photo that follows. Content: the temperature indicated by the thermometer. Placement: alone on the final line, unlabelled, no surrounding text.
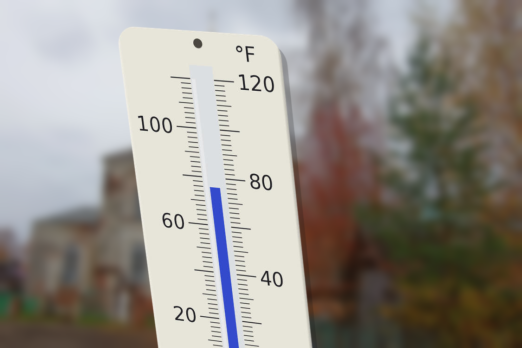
76 °F
